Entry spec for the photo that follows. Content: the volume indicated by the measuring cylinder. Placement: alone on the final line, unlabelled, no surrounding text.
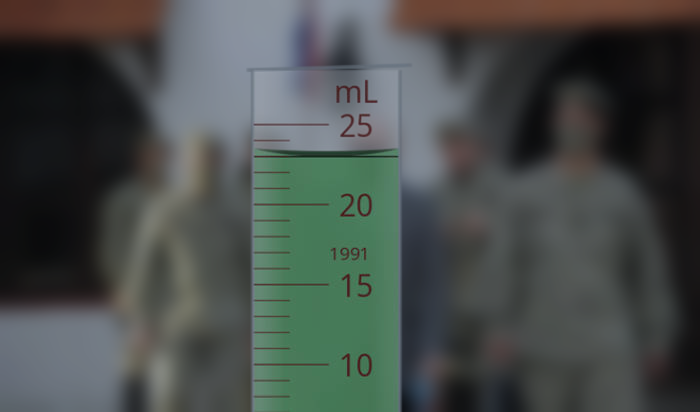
23 mL
